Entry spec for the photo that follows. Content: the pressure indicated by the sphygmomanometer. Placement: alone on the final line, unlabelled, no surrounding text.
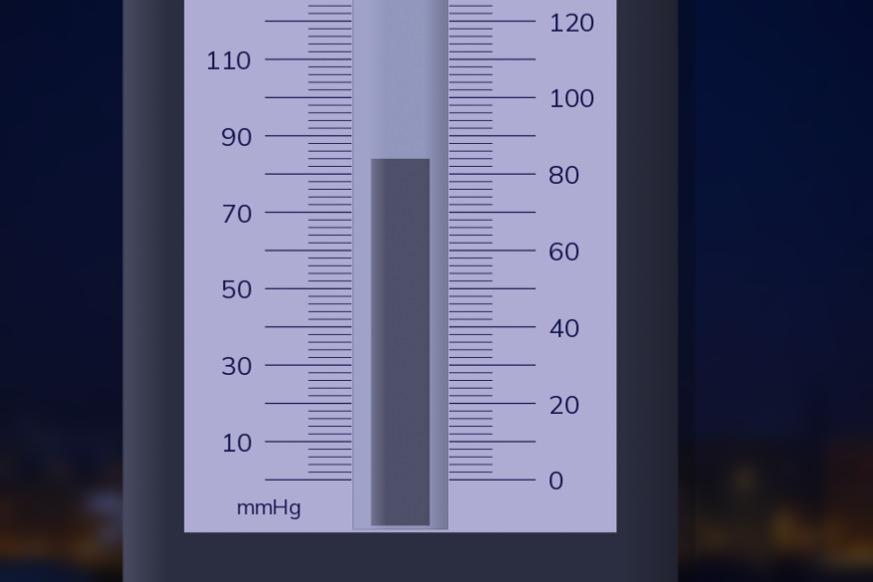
84 mmHg
